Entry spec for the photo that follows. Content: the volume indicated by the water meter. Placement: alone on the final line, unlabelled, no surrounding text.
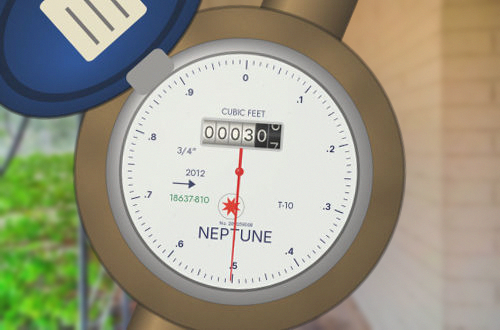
306.50 ft³
